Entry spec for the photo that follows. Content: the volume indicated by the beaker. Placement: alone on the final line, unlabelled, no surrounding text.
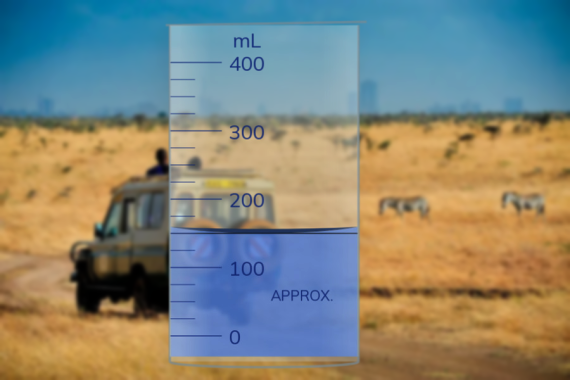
150 mL
